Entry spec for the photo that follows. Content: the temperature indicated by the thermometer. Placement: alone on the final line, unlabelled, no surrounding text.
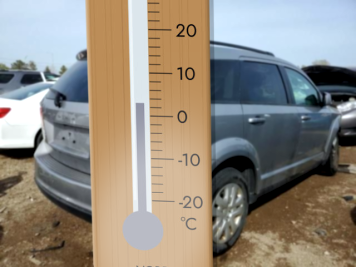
3 °C
